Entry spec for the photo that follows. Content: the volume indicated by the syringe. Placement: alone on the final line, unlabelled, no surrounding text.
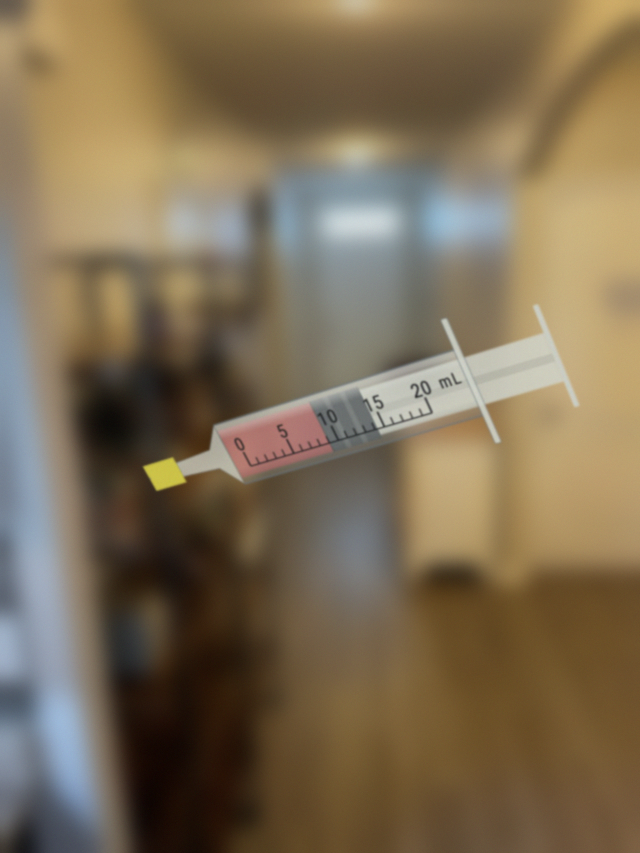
9 mL
